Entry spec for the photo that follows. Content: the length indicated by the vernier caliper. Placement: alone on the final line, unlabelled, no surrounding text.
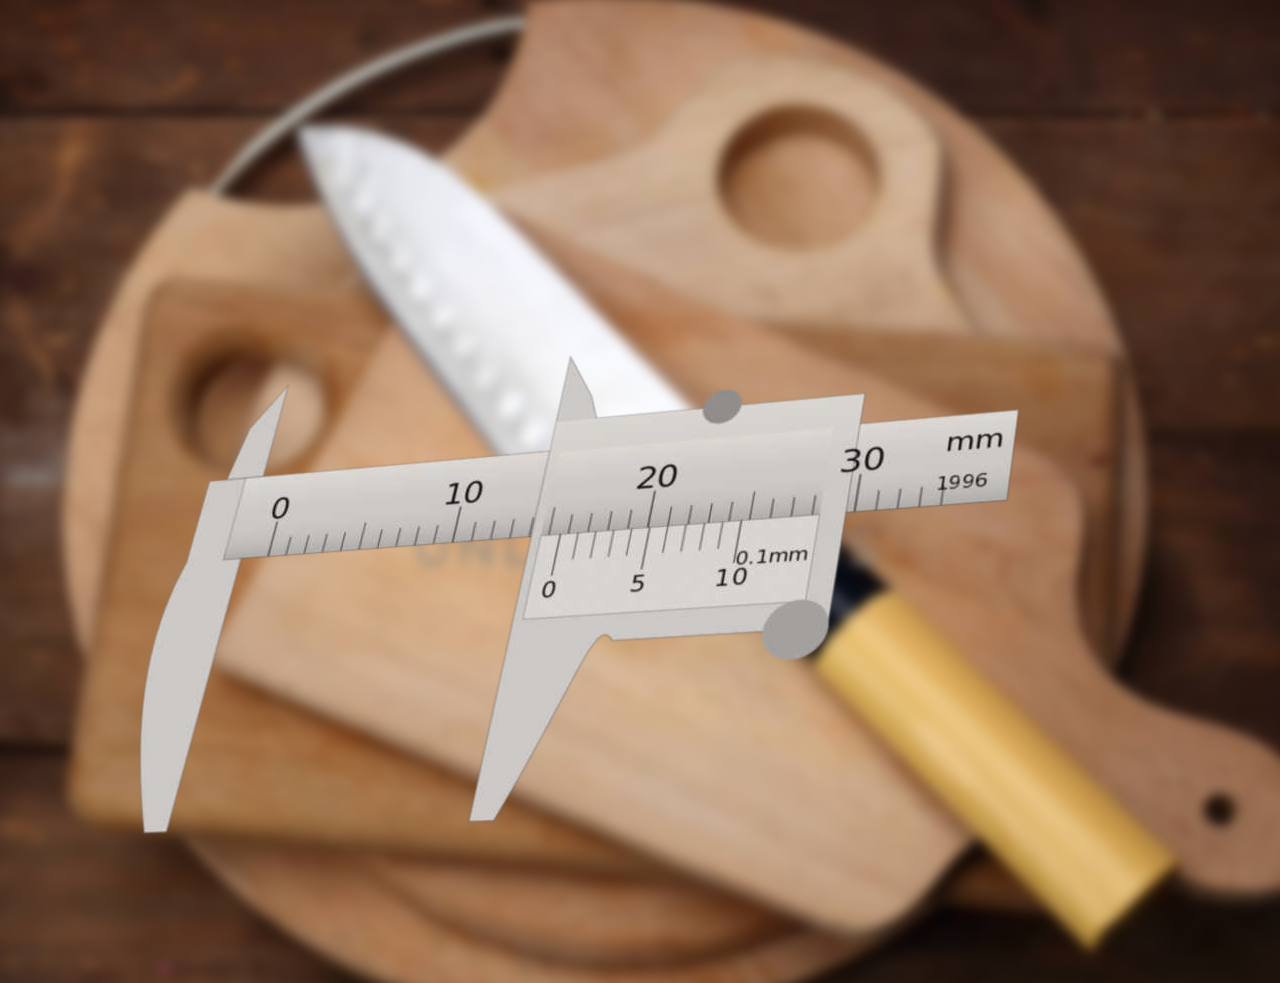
15.6 mm
